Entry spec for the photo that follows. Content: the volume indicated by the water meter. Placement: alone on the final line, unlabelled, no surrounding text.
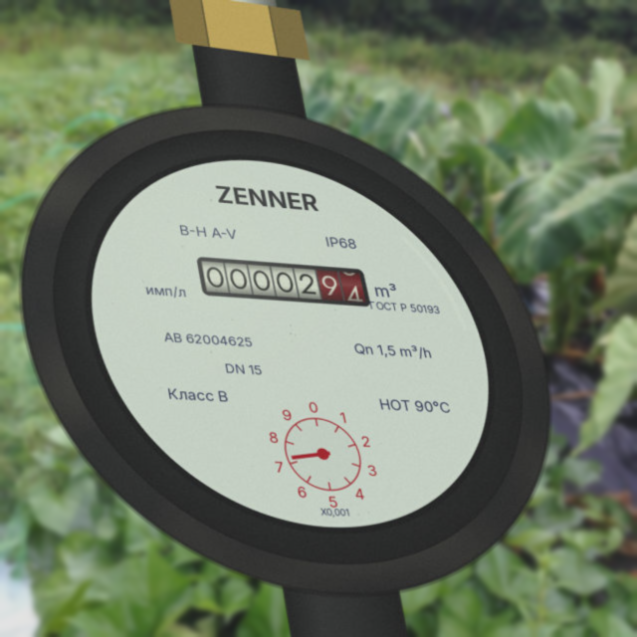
2.937 m³
